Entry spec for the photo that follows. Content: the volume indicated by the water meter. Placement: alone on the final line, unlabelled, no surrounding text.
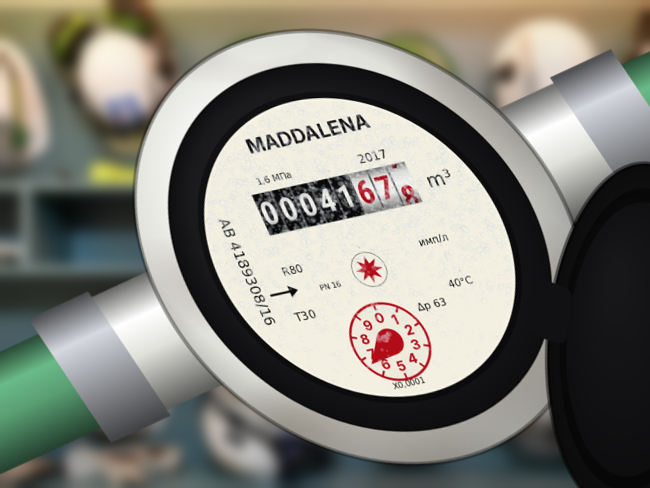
41.6776 m³
